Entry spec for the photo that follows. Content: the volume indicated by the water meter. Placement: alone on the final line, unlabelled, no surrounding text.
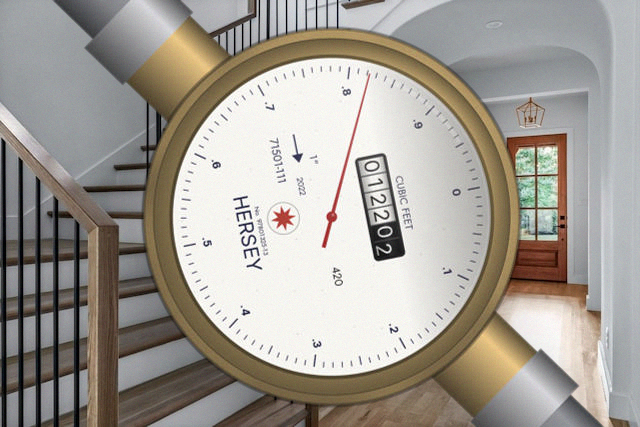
12201.82 ft³
